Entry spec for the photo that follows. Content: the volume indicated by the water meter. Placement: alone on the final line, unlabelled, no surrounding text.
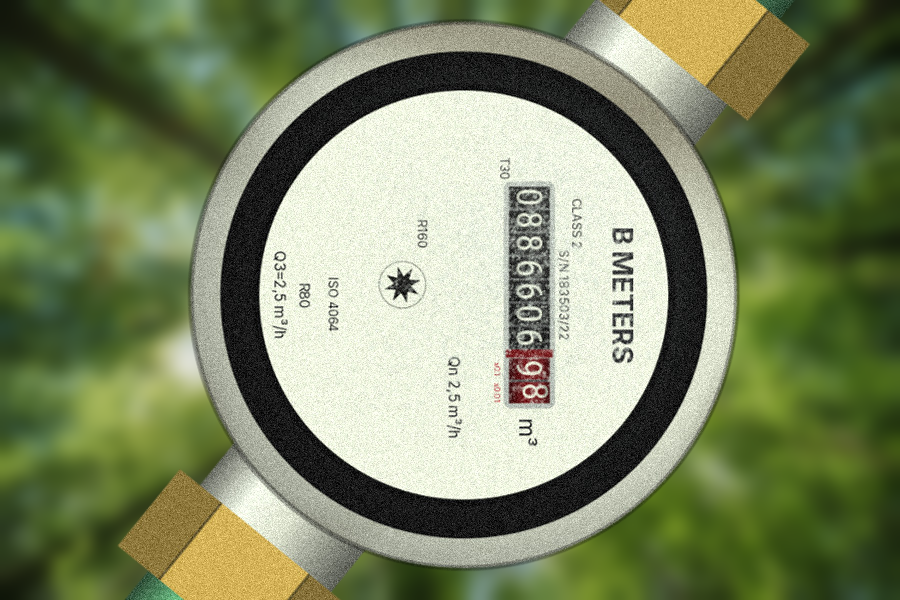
886606.98 m³
